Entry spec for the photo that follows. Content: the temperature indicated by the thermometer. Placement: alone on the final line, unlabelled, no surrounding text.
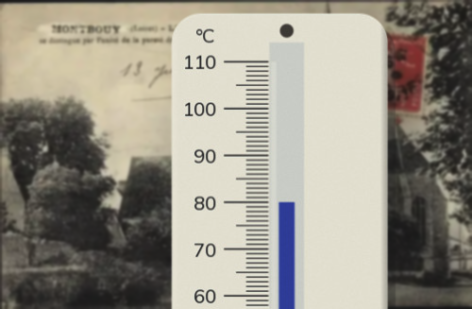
80 °C
